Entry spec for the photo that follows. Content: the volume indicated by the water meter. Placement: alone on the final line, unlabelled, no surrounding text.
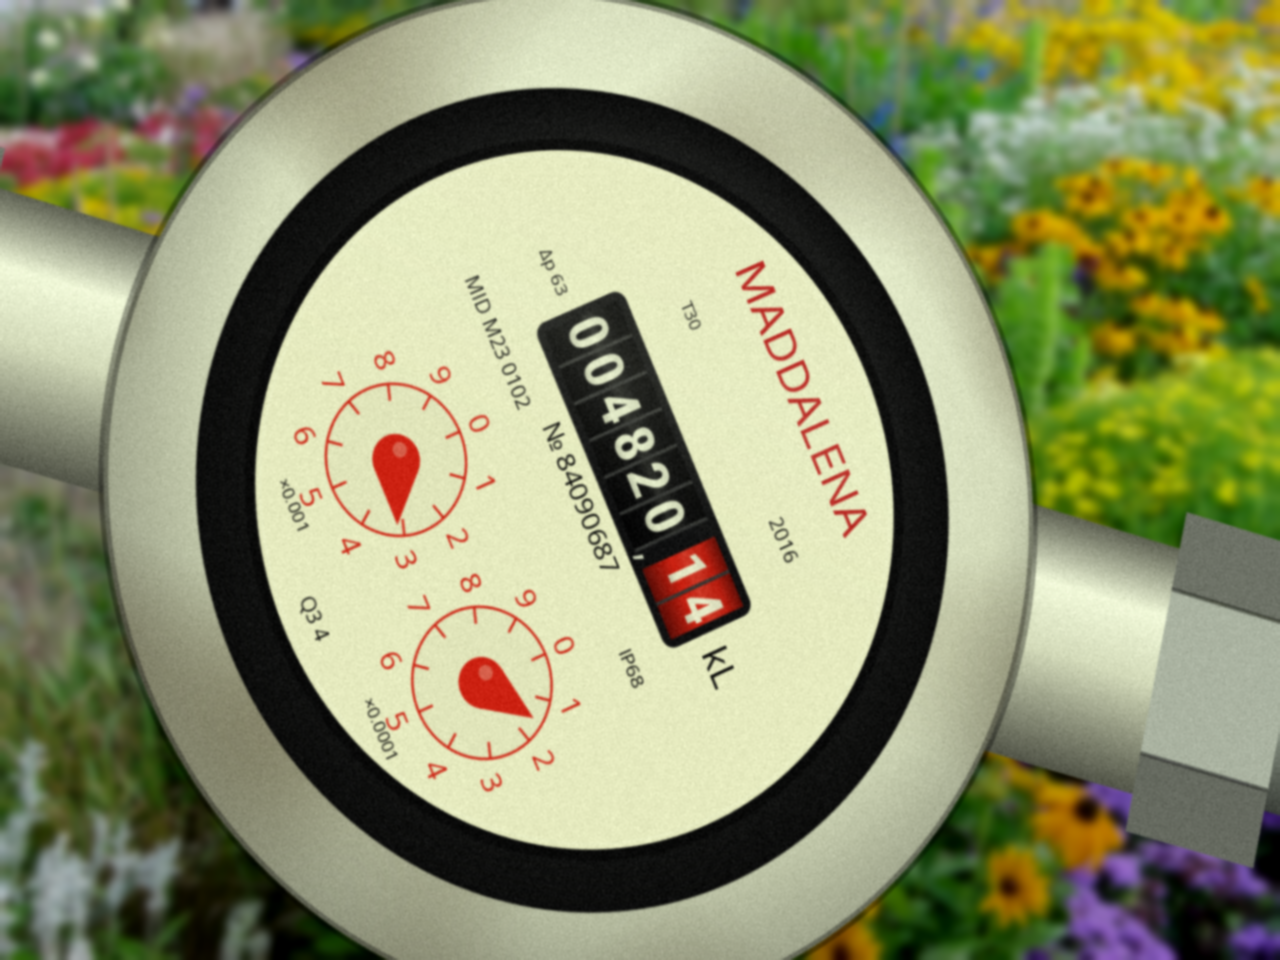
4820.1431 kL
